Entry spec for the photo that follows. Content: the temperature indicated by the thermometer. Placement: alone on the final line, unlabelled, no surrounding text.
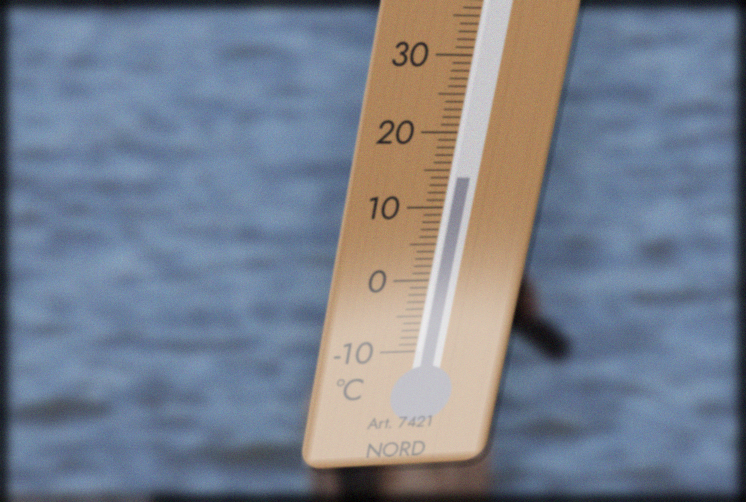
14 °C
